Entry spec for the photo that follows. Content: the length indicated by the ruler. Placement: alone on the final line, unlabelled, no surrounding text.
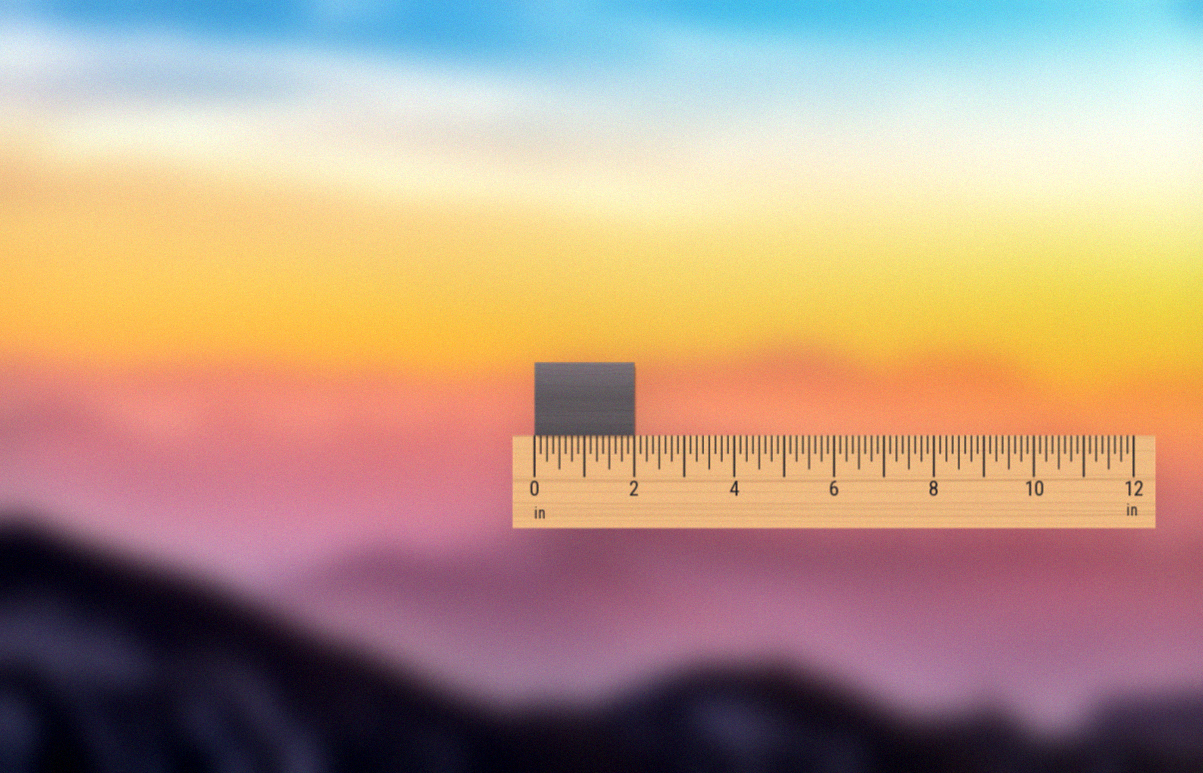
2 in
